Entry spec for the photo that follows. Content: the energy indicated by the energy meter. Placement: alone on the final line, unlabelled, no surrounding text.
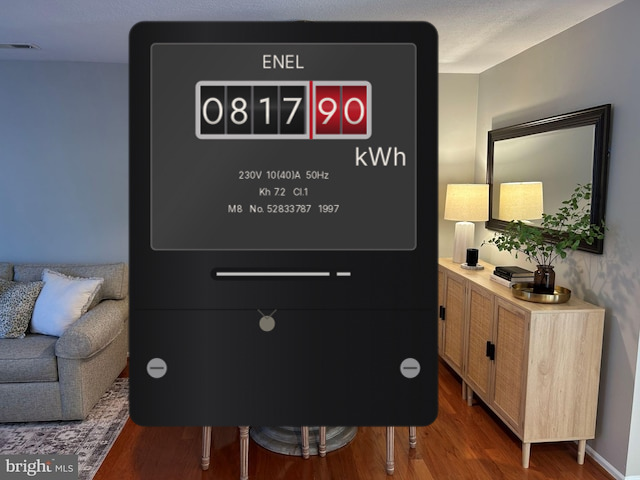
817.90 kWh
